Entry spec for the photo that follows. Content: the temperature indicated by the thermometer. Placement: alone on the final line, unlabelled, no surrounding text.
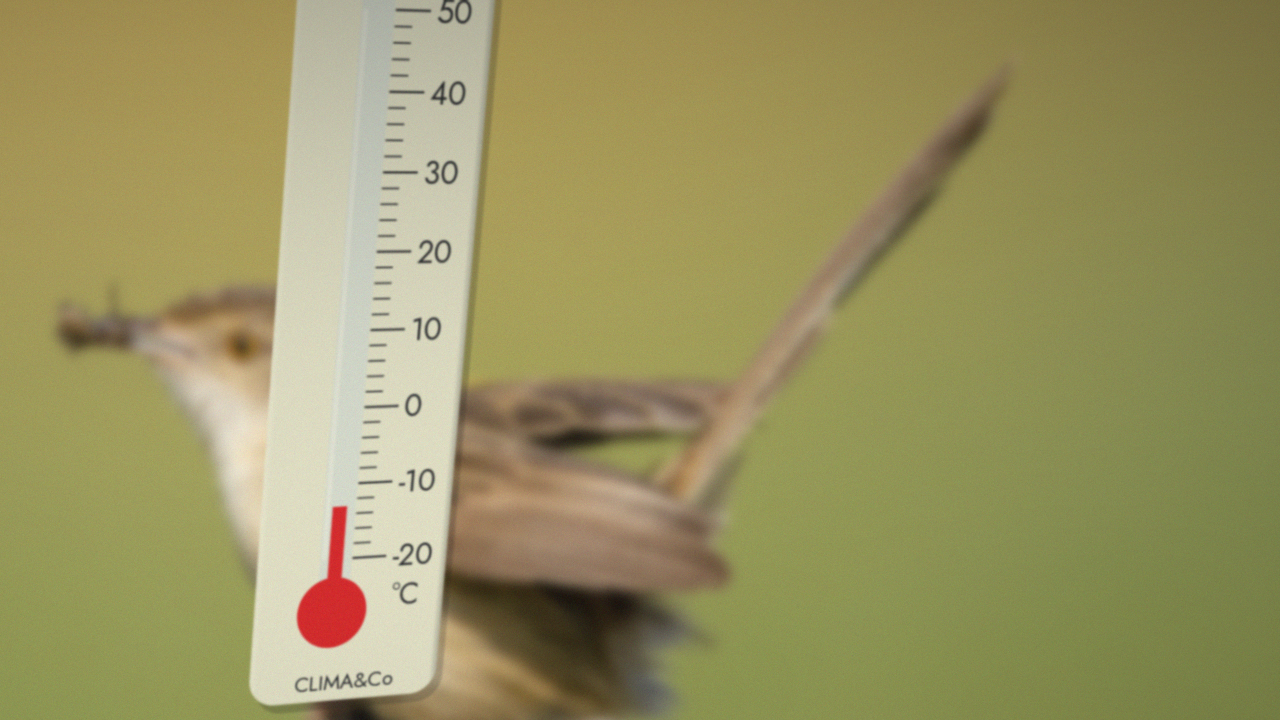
-13 °C
